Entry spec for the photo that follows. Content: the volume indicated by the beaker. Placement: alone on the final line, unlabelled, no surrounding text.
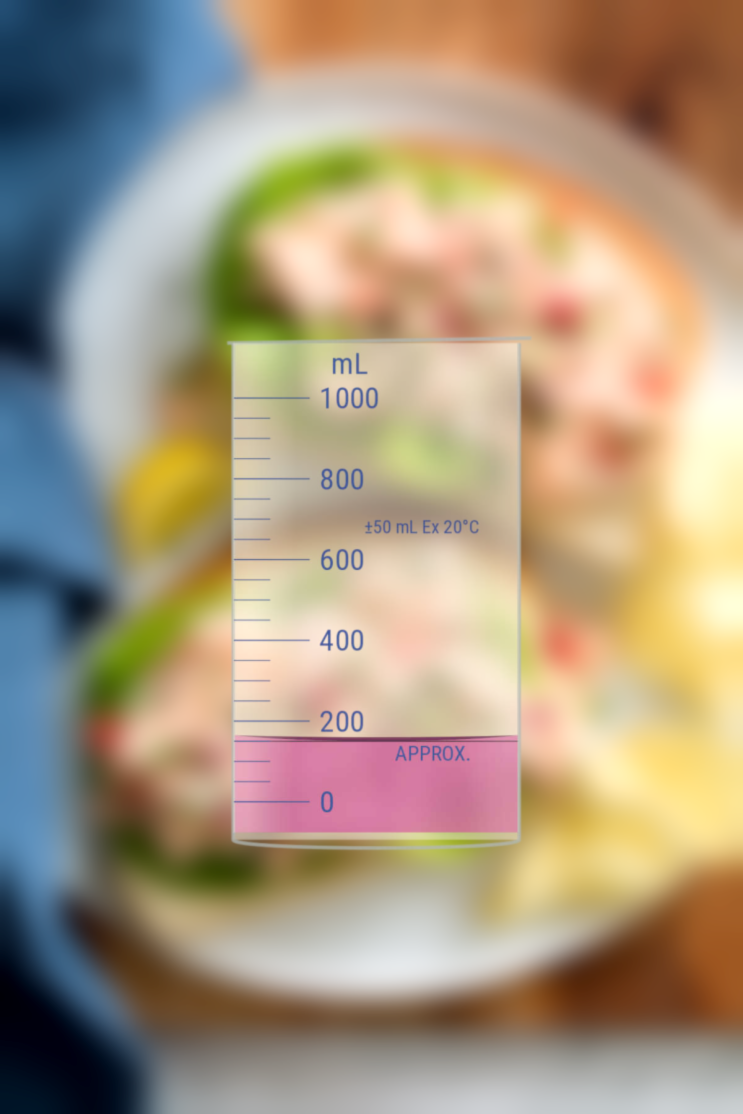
150 mL
